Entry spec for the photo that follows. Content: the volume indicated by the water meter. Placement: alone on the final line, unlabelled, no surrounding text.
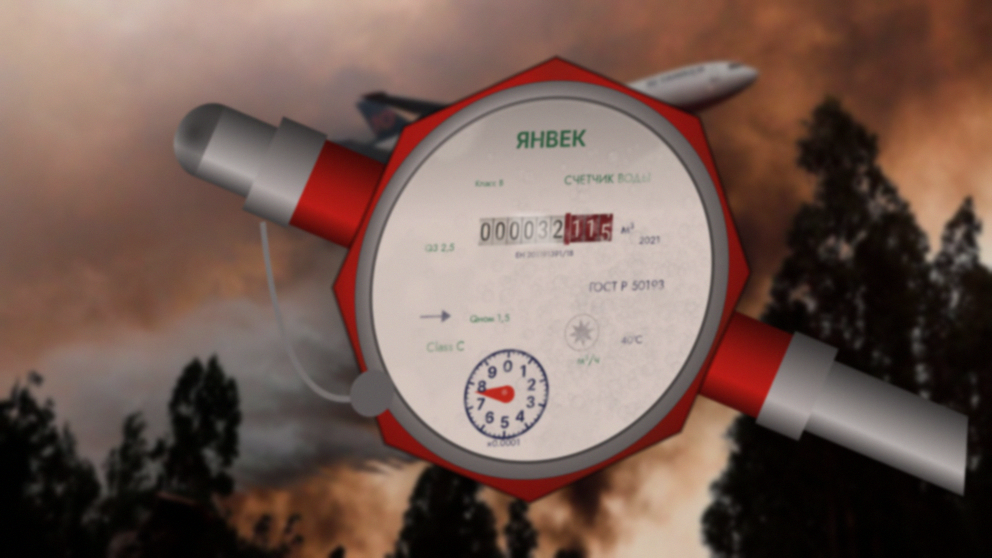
32.1147 m³
